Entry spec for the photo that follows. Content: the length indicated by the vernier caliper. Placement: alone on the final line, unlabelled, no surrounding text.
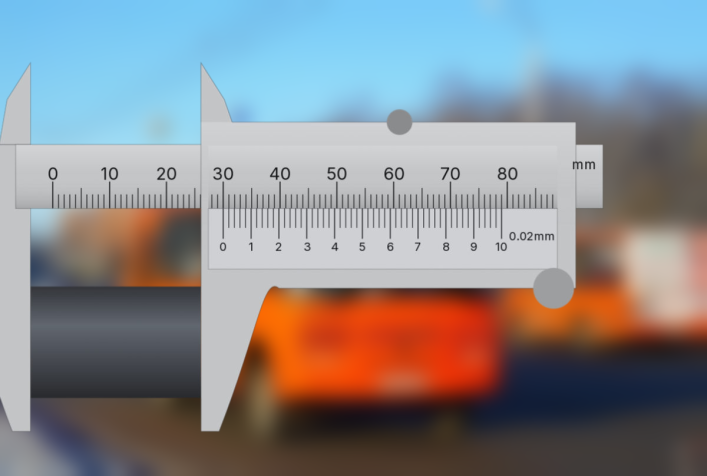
30.0 mm
